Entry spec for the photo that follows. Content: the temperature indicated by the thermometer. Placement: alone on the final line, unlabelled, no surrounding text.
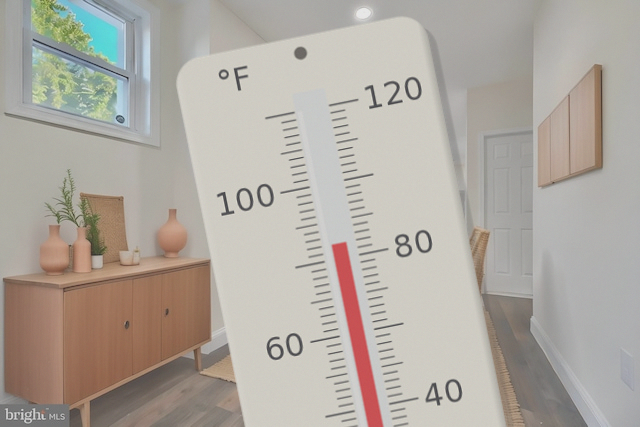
84 °F
